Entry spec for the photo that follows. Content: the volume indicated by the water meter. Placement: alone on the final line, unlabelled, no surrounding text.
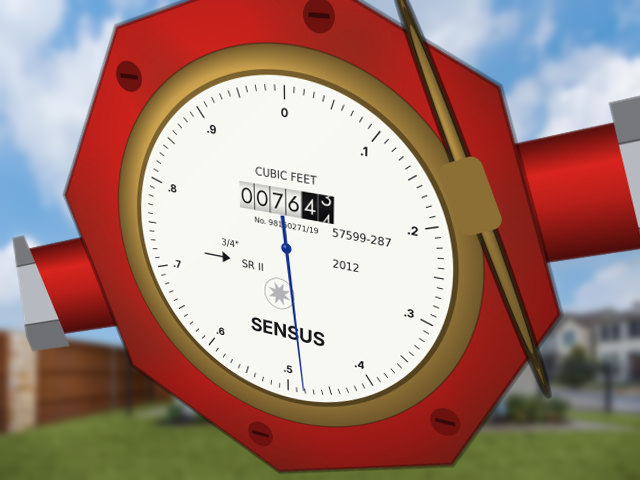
7643.48 ft³
